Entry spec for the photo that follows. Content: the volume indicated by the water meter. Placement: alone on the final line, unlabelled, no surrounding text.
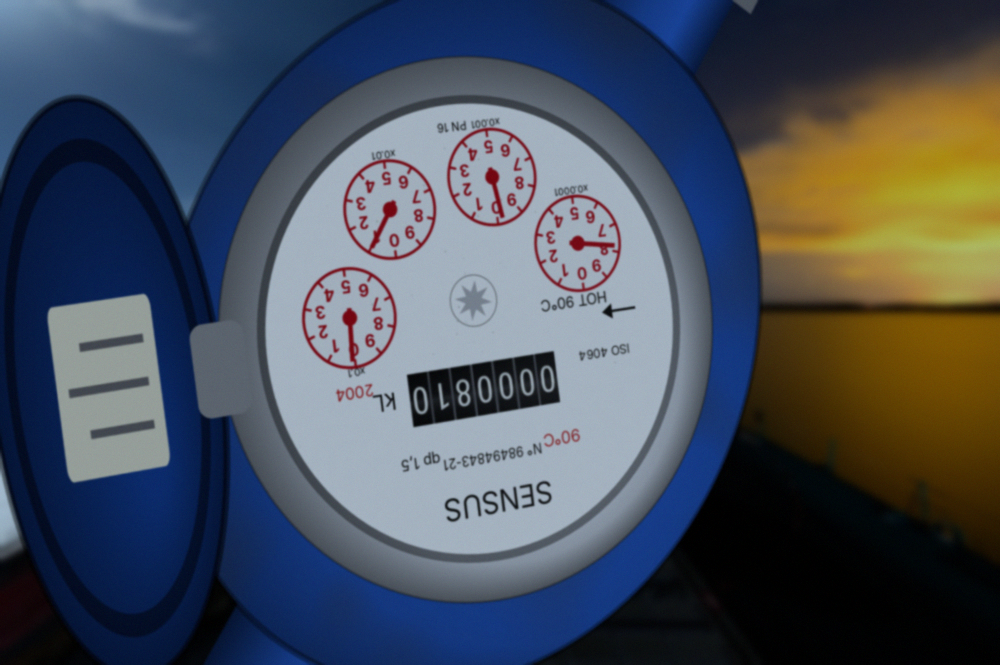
810.0097 kL
